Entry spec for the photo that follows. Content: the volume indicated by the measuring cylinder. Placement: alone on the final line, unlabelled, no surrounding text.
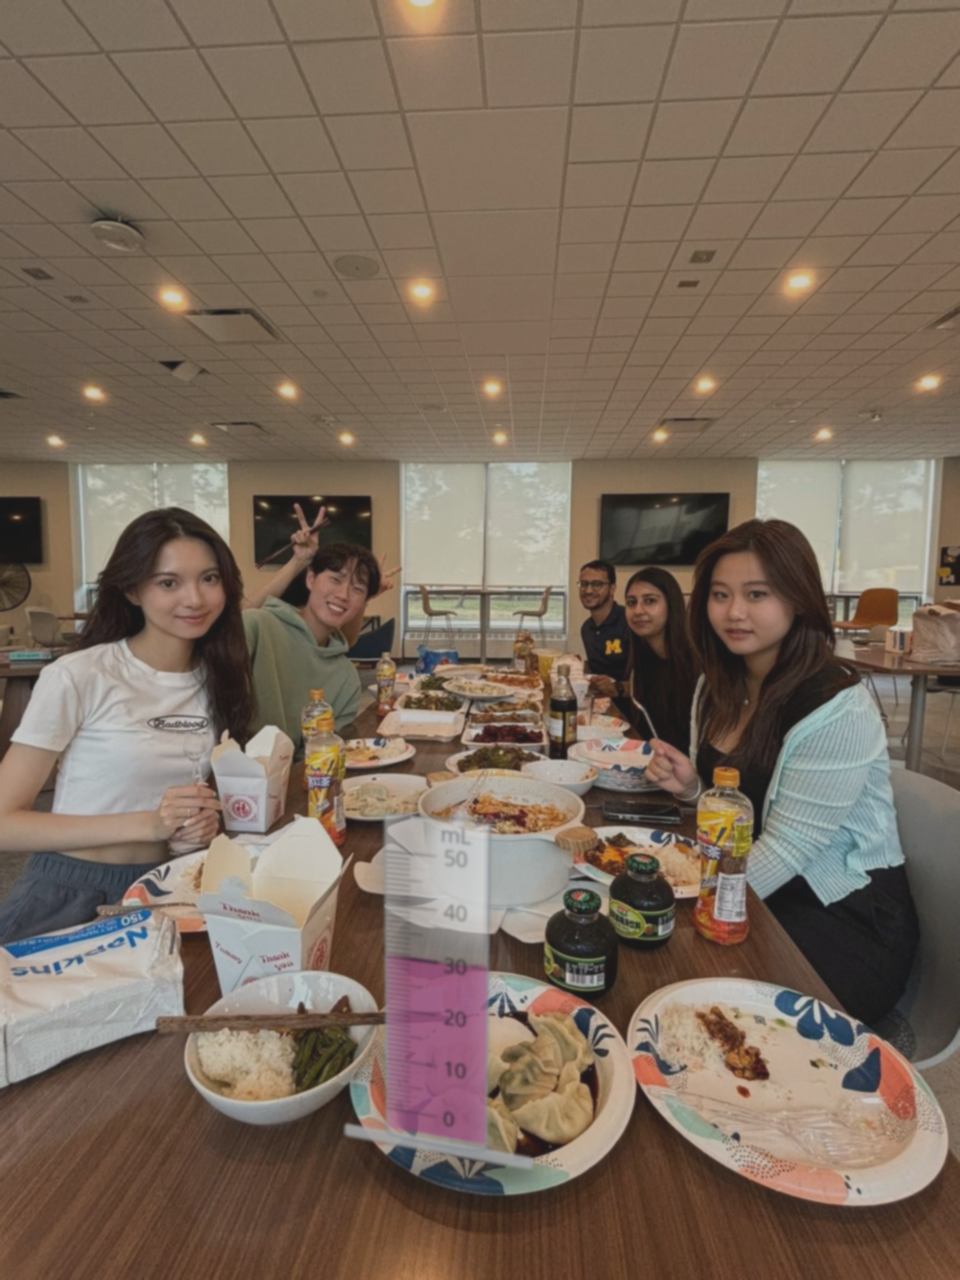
30 mL
